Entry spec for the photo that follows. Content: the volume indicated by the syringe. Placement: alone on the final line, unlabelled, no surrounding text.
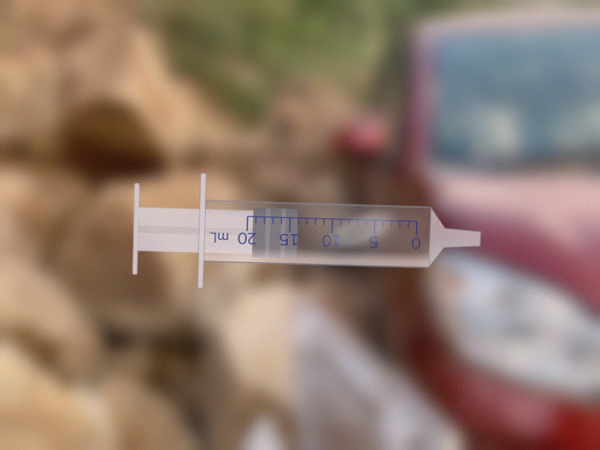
14 mL
